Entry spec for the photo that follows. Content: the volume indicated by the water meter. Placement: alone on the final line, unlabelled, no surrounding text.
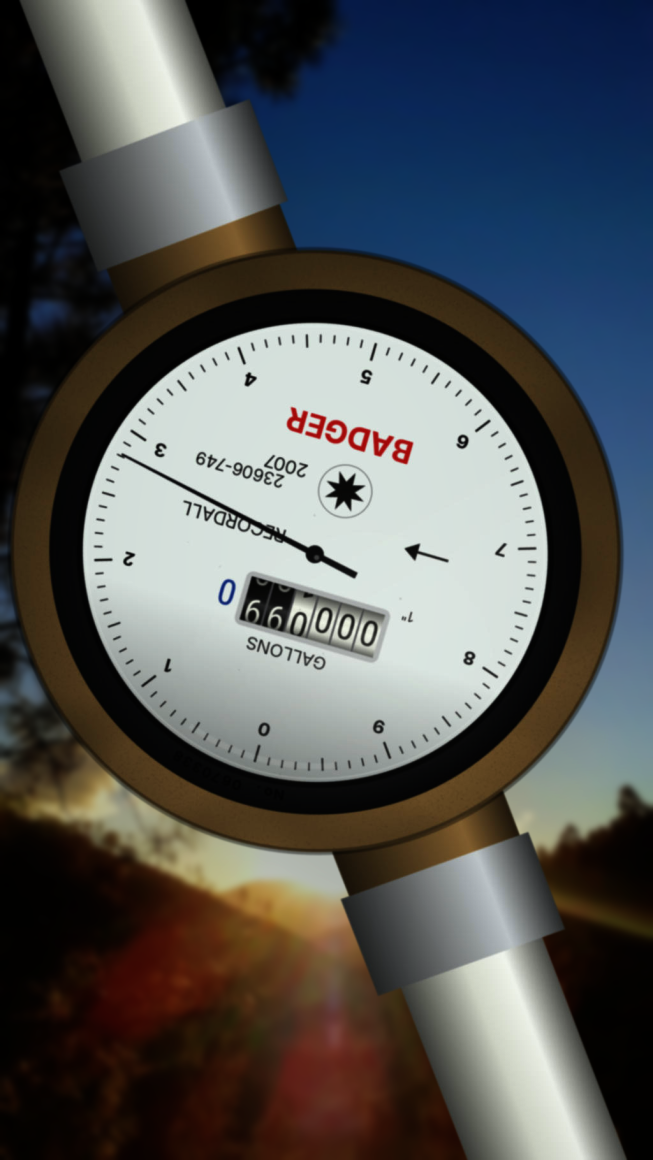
992.8 gal
